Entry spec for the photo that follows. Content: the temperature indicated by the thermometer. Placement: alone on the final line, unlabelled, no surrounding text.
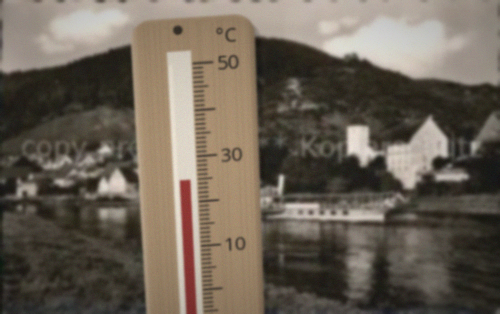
25 °C
